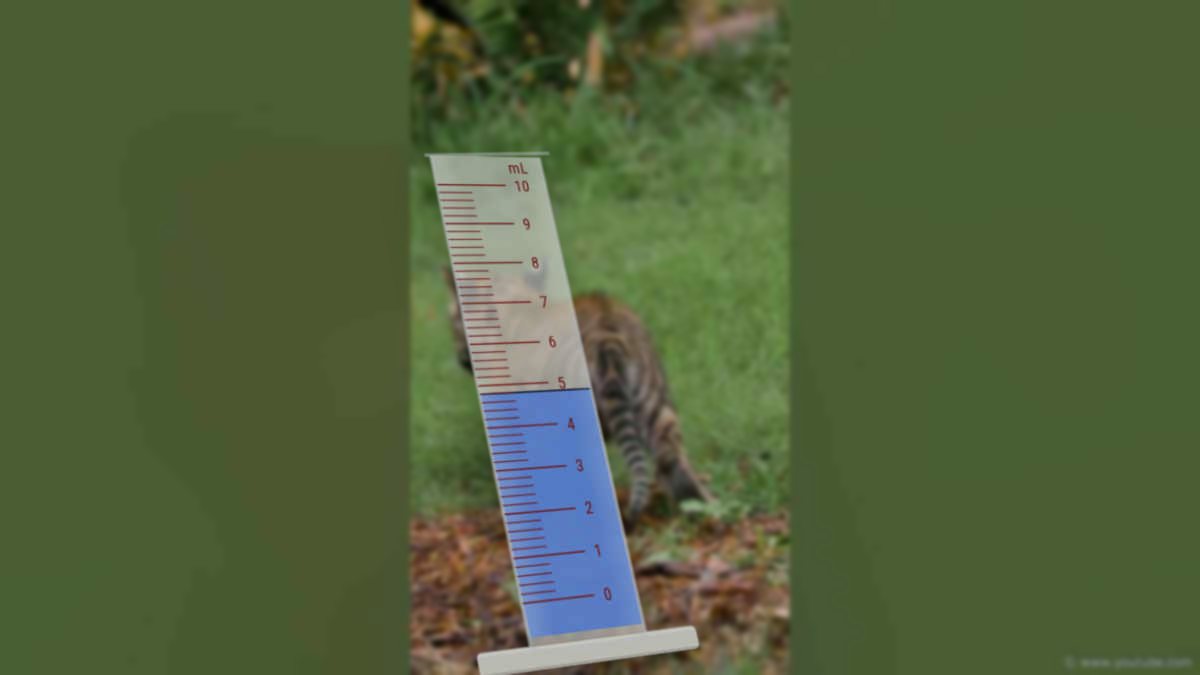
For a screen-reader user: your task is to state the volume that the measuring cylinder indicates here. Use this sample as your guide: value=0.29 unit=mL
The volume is value=4.8 unit=mL
